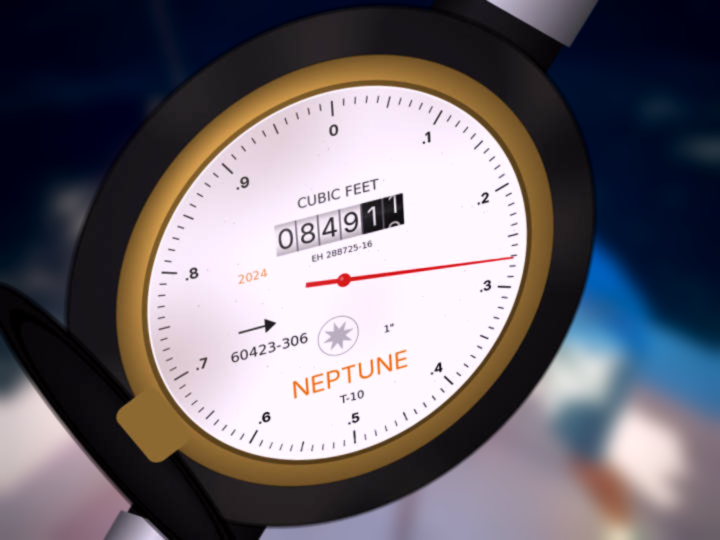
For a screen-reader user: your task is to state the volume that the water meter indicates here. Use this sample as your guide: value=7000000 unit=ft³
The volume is value=84911.27 unit=ft³
